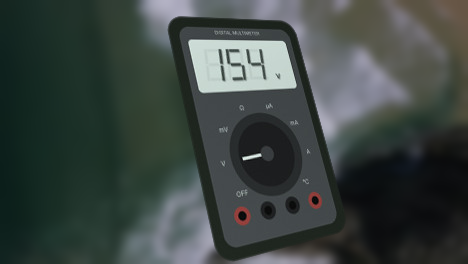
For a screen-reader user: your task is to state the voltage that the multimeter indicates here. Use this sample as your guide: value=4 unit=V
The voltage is value=154 unit=V
